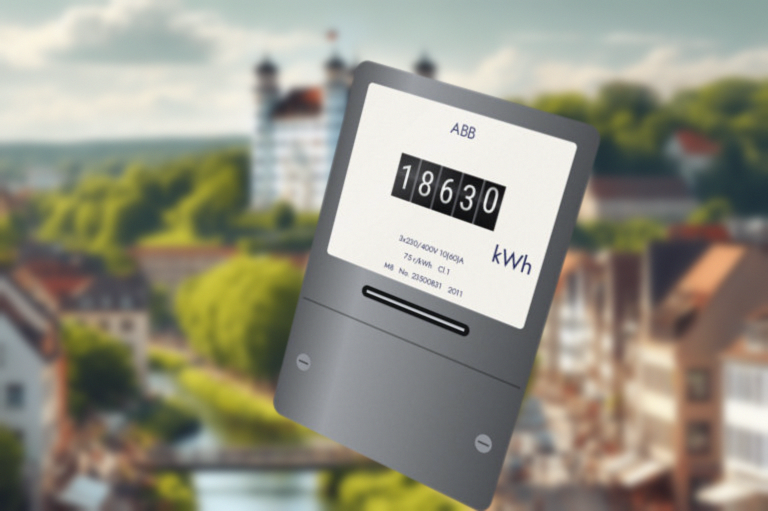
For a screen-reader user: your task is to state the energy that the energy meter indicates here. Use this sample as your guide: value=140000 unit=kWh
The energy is value=18630 unit=kWh
